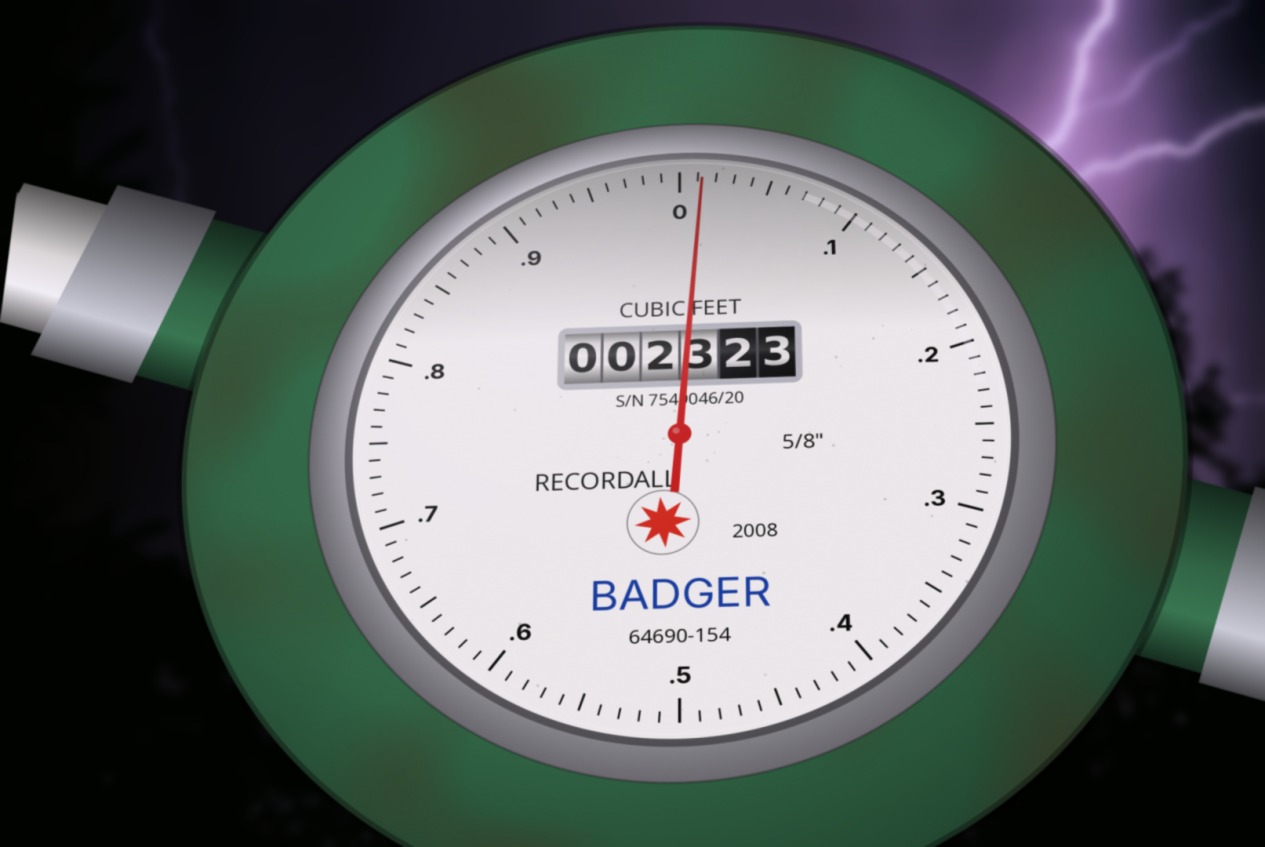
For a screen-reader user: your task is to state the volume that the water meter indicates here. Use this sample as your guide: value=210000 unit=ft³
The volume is value=2323.01 unit=ft³
